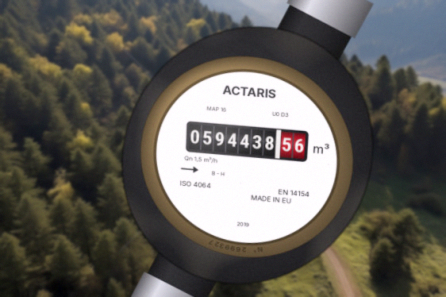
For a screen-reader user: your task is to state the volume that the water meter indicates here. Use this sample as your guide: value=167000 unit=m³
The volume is value=594438.56 unit=m³
